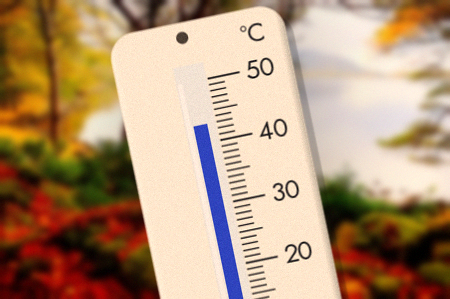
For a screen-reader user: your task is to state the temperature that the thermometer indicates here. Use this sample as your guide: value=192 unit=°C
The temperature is value=43 unit=°C
